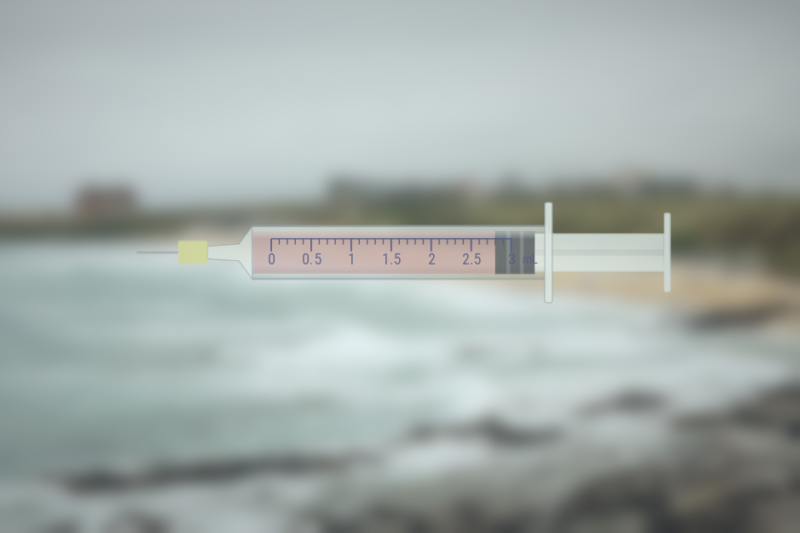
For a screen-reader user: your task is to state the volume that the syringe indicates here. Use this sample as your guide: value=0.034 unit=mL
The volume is value=2.8 unit=mL
